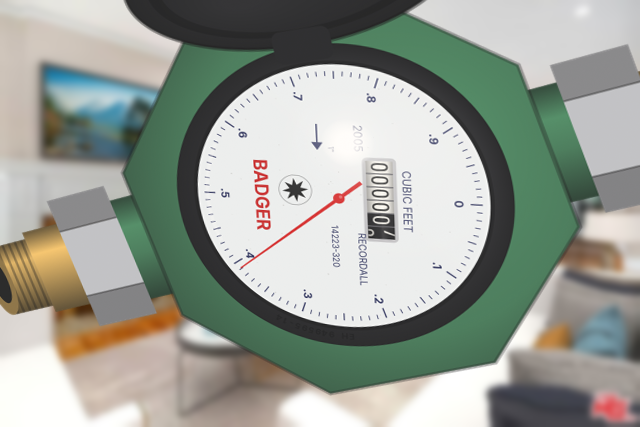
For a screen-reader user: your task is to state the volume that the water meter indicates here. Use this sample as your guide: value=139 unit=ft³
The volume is value=7.39 unit=ft³
